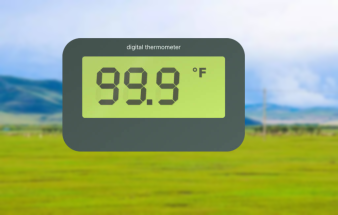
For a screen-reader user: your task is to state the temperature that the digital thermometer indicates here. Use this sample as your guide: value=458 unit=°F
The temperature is value=99.9 unit=°F
